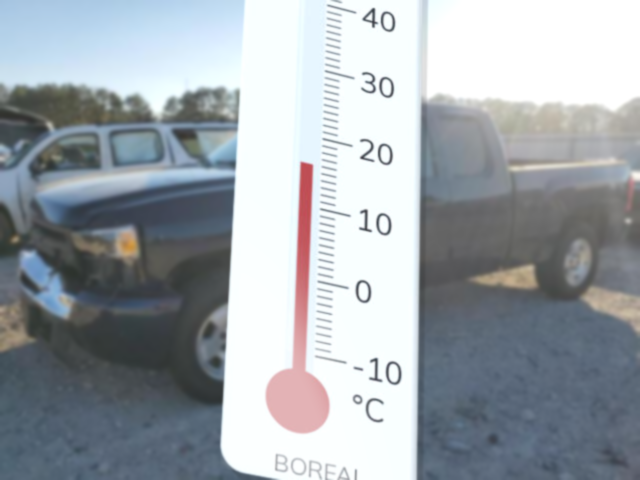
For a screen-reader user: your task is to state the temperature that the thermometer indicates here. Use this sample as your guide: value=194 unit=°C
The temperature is value=16 unit=°C
